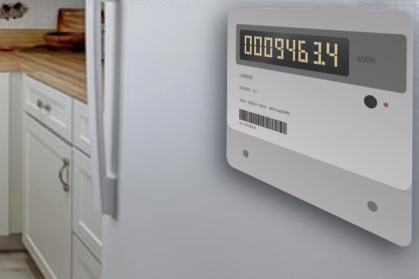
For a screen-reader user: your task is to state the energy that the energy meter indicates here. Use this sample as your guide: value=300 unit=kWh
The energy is value=9463.4 unit=kWh
